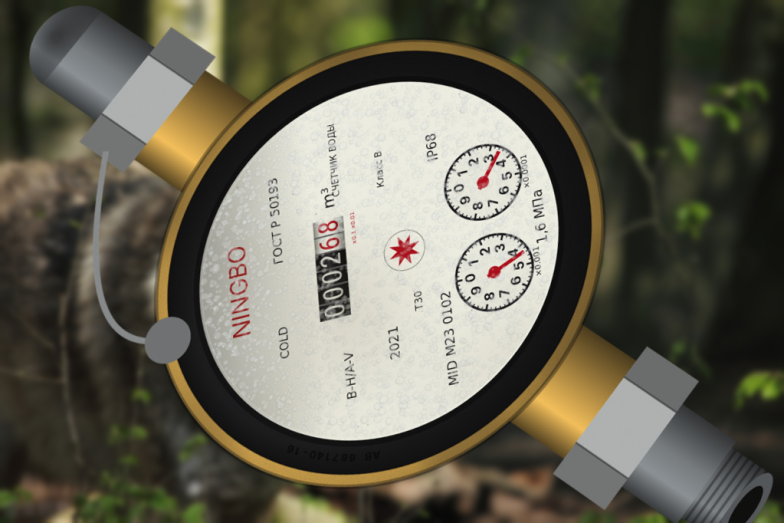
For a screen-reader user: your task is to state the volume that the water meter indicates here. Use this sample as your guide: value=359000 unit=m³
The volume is value=2.6843 unit=m³
